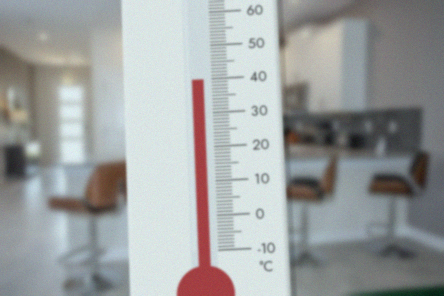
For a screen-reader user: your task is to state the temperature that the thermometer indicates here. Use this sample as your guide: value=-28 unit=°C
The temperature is value=40 unit=°C
